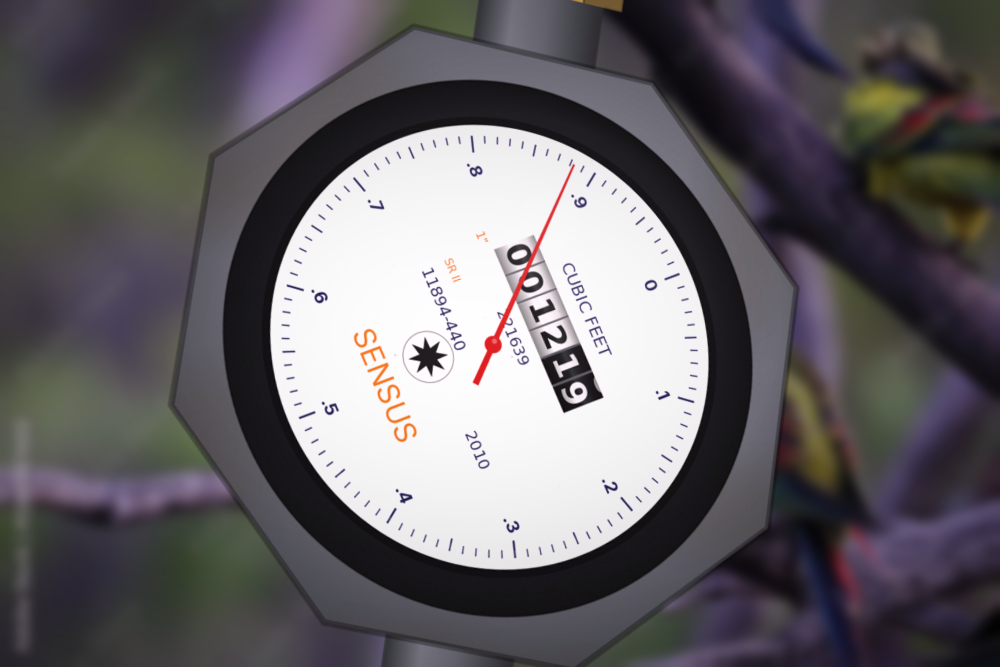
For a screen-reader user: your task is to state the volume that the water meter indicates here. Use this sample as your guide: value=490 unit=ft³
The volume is value=1218.88 unit=ft³
